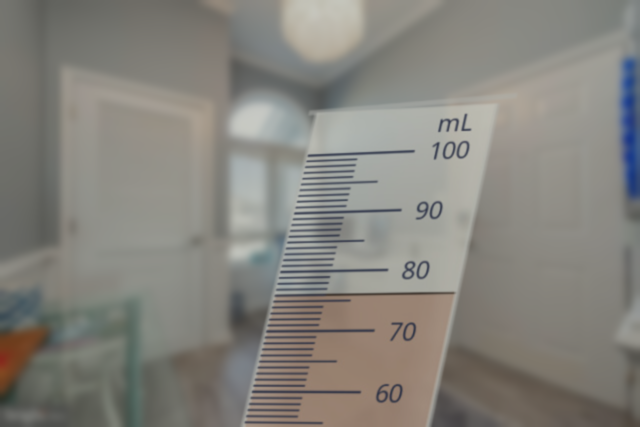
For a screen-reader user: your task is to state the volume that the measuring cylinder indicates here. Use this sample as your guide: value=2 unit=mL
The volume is value=76 unit=mL
